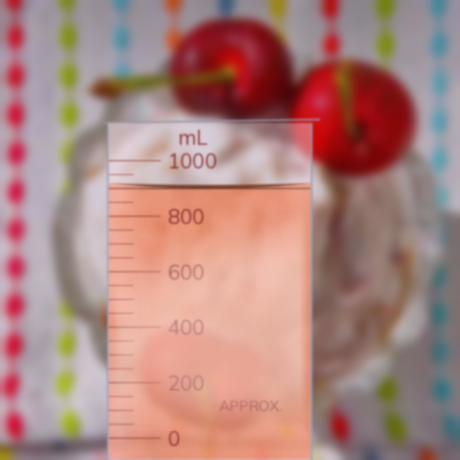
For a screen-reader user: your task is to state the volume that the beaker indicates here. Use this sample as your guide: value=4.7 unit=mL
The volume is value=900 unit=mL
